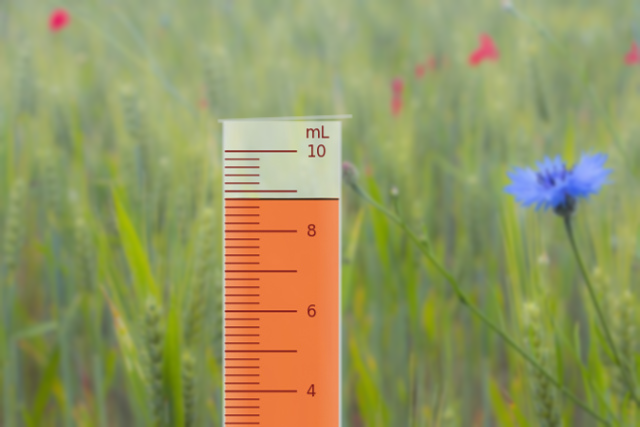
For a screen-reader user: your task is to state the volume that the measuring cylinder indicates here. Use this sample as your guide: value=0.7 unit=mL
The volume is value=8.8 unit=mL
